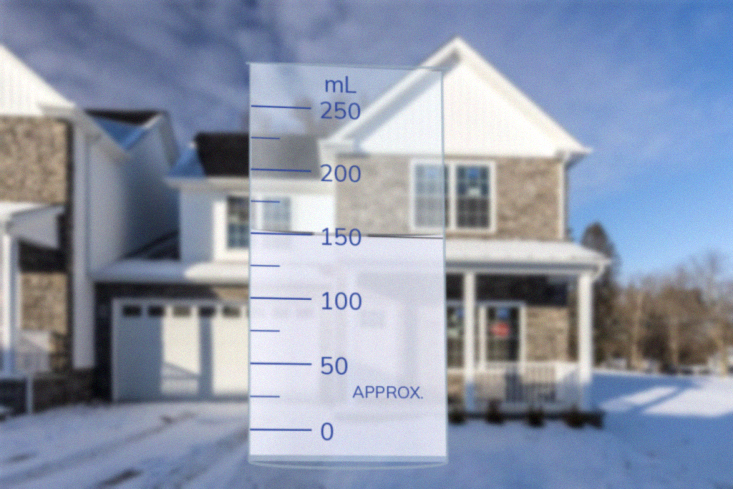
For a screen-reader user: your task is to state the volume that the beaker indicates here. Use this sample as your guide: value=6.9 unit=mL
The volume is value=150 unit=mL
